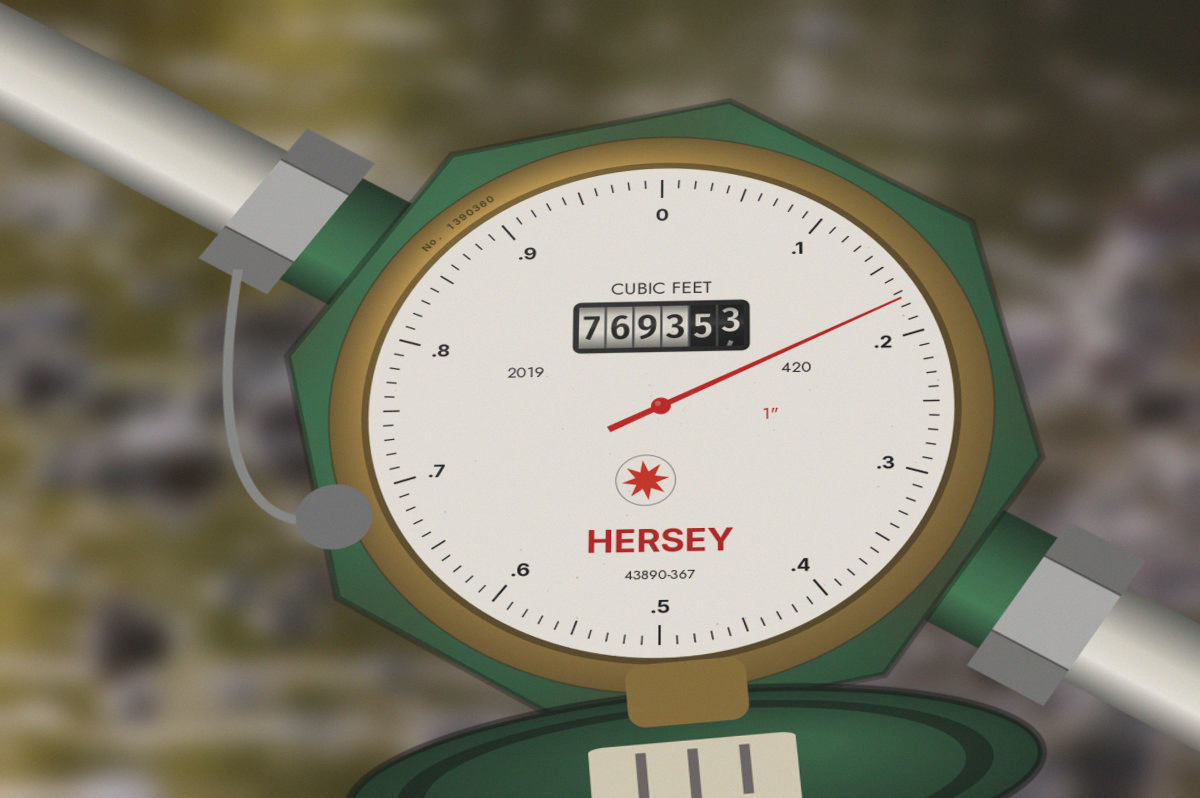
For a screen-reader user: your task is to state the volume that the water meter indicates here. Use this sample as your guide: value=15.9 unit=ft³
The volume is value=769353.17 unit=ft³
